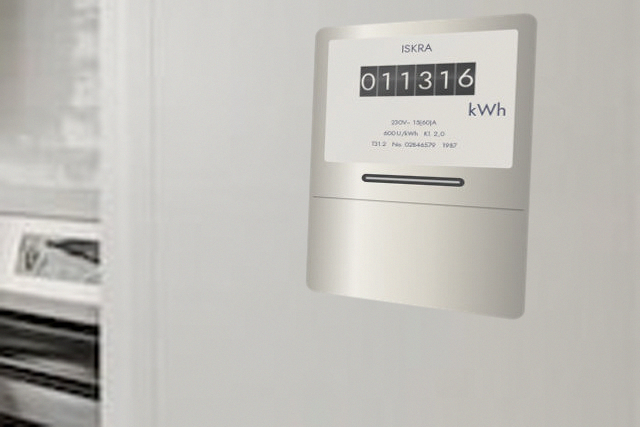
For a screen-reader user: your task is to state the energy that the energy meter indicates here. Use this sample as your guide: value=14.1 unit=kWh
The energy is value=11316 unit=kWh
